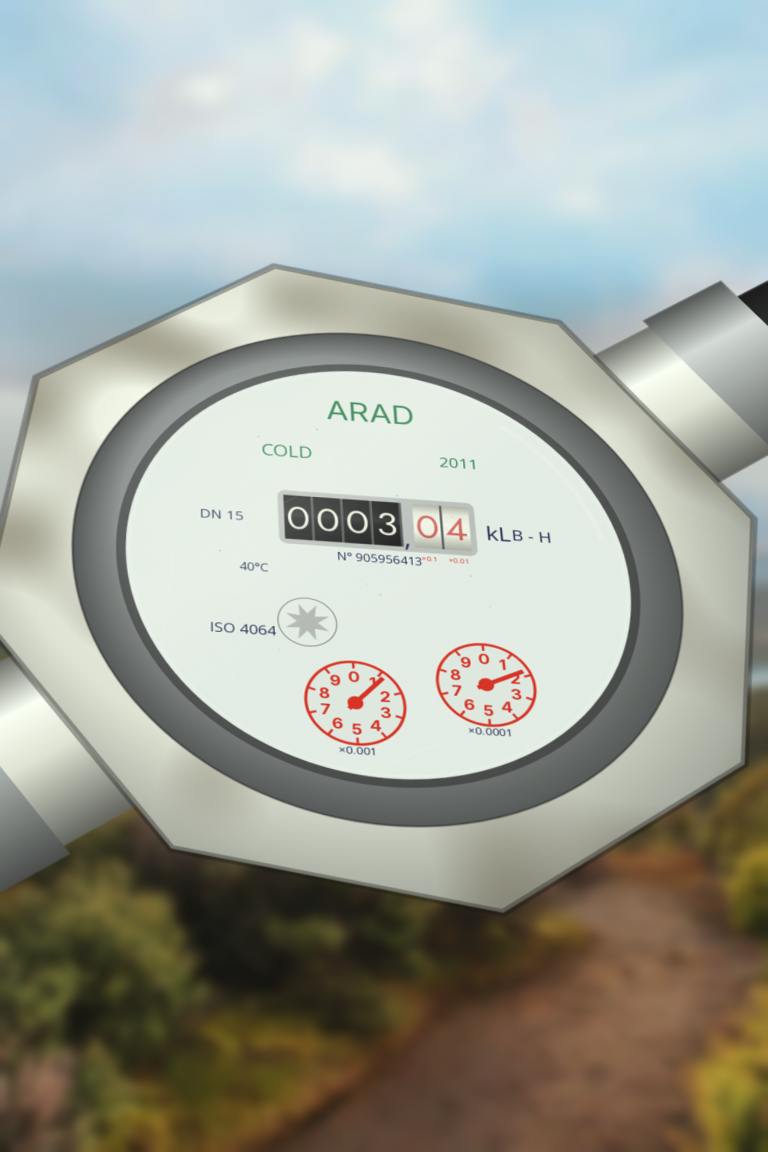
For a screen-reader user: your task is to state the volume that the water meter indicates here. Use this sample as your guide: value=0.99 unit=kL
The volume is value=3.0411 unit=kL
